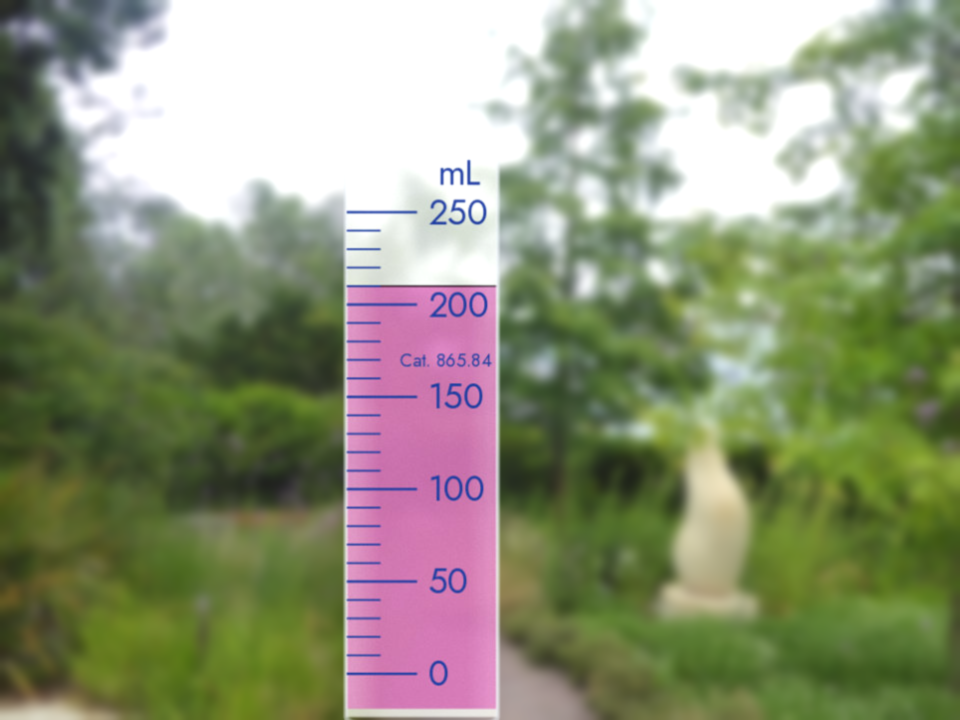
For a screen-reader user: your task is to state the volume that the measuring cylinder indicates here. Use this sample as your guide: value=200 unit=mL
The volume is value=210 unit=mL
